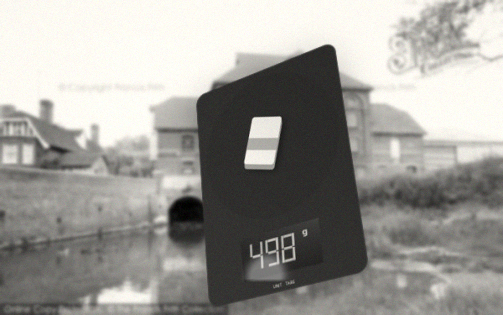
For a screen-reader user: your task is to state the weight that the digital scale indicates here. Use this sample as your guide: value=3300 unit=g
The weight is value=498 unit=g
